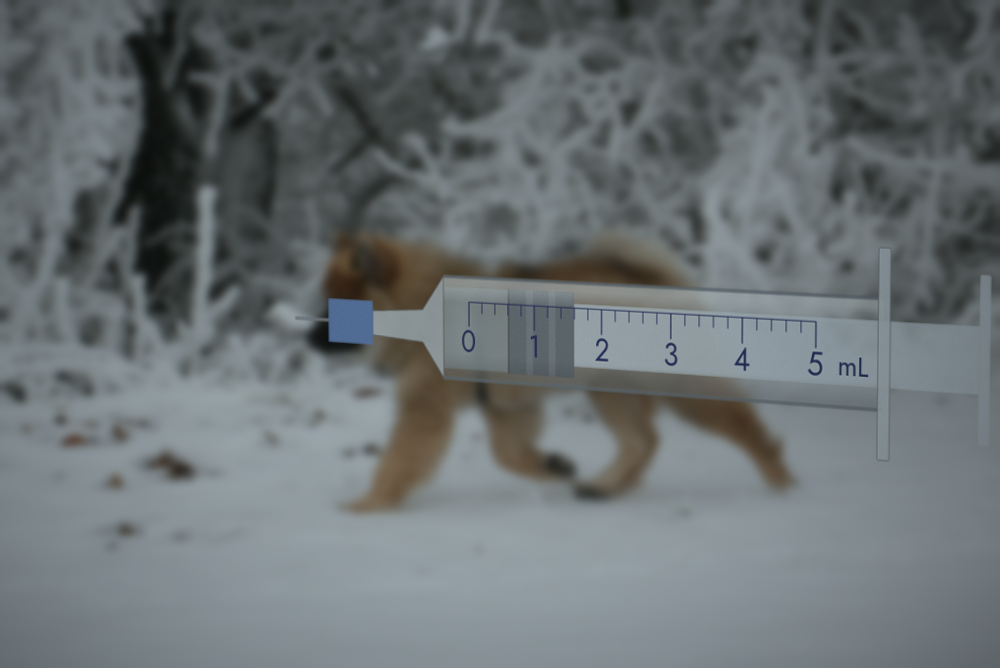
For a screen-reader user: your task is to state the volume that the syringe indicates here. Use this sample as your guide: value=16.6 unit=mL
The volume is value=0.6 unit=mL
